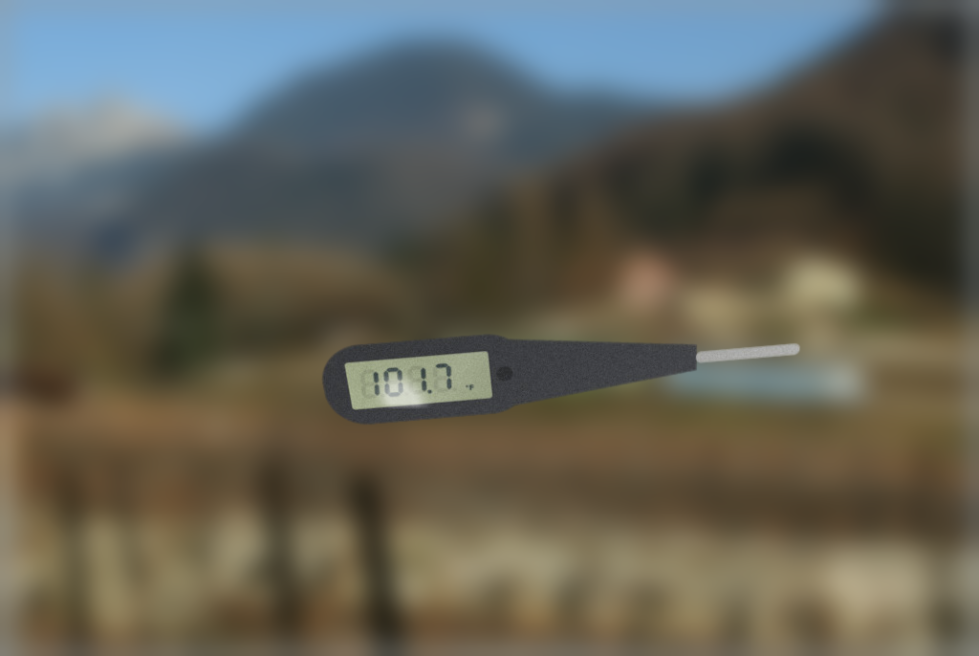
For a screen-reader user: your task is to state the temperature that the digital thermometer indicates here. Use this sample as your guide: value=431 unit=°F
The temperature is value=101.7 unit=°F
